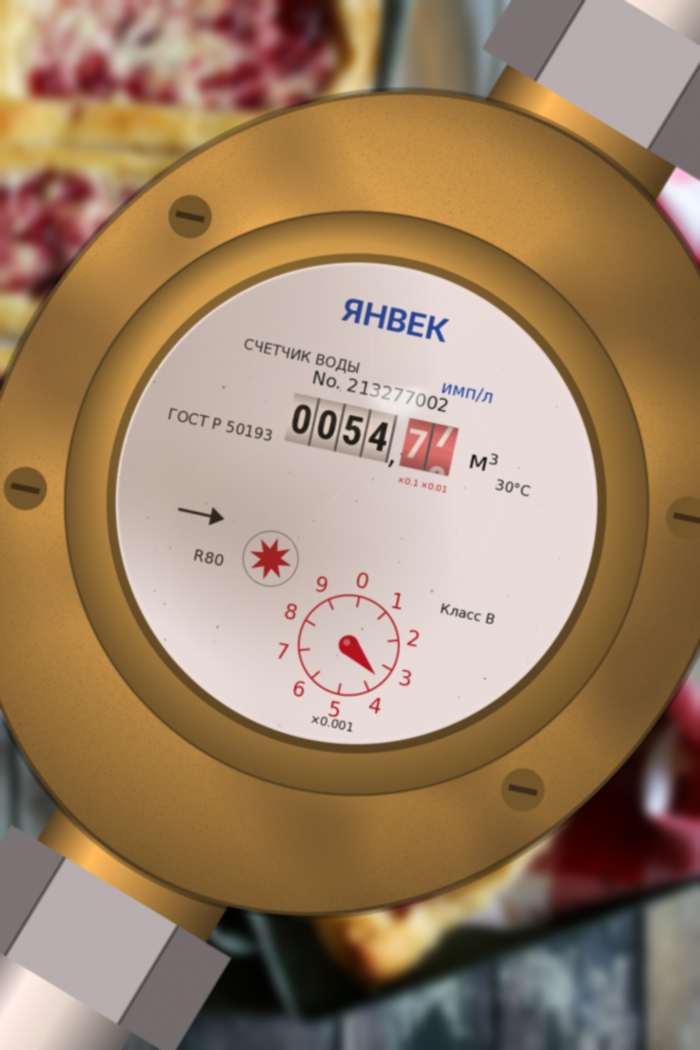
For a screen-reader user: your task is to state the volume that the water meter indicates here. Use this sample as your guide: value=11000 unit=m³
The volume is value=54.773 unit=m³
